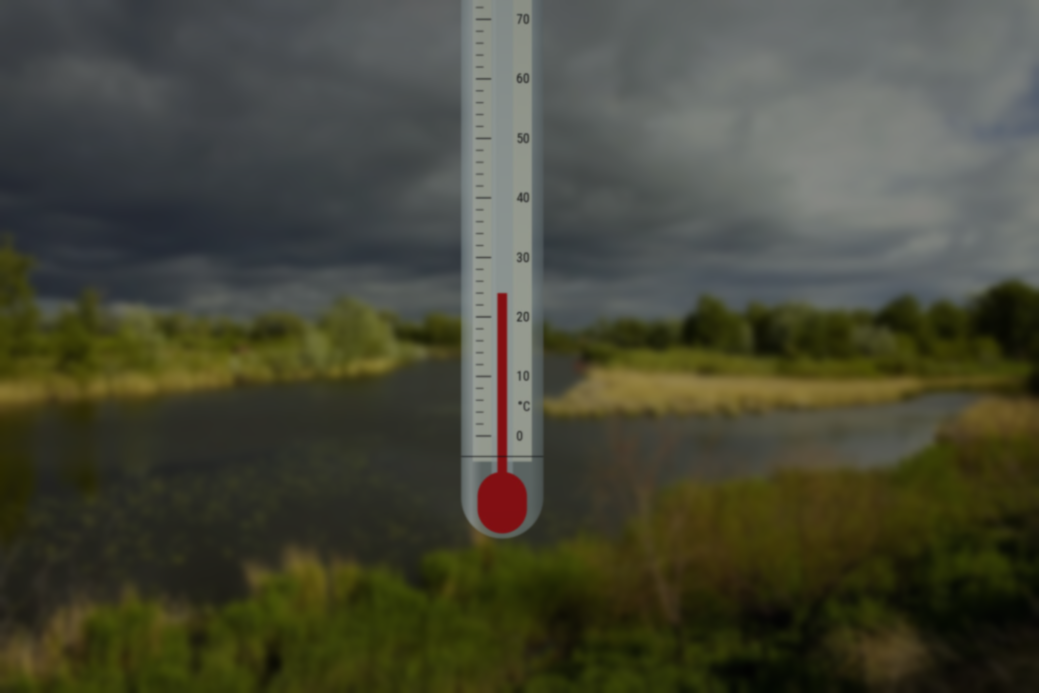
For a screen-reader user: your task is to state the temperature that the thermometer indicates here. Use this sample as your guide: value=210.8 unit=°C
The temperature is value=24 unit=°C
